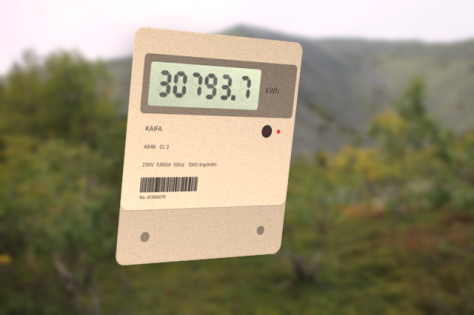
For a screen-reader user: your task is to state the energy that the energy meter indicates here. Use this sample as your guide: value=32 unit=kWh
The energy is value=30793.7 unit=kWh
